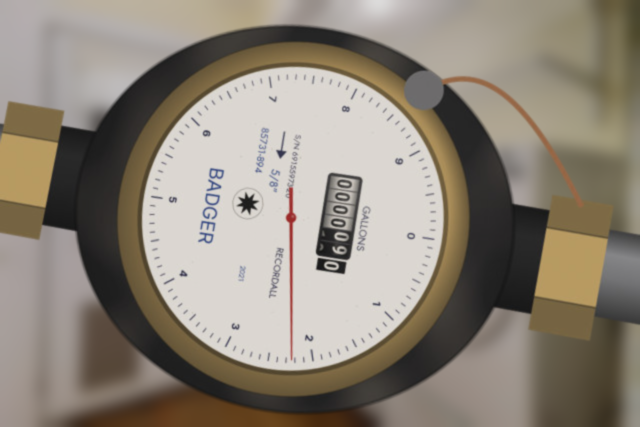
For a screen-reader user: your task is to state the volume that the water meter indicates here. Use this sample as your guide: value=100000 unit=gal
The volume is value=92.2 unit=gal
